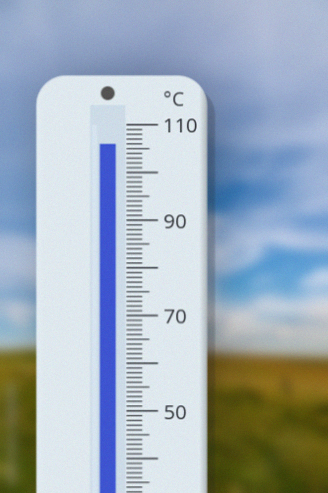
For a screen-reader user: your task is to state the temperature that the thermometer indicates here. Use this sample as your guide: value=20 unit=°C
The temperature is value=106 unit=°C
